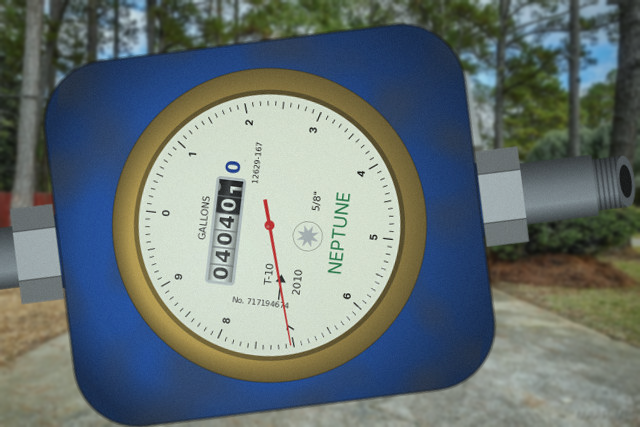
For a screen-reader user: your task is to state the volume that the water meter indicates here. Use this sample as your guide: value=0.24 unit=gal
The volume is value=404007.0 unit=gal
